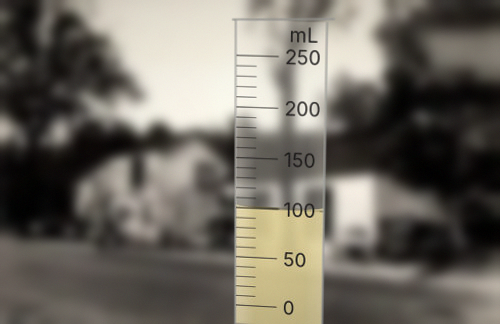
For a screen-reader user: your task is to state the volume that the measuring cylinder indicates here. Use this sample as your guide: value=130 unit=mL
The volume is value=100 unit=mL
